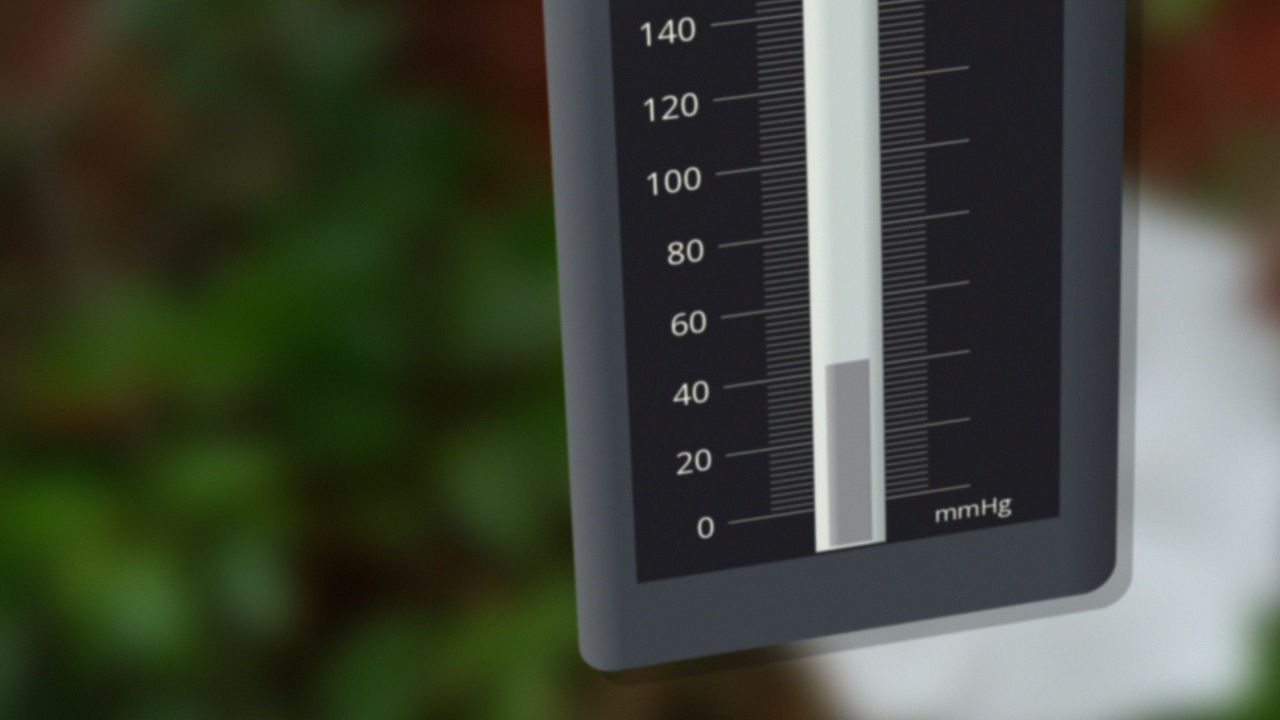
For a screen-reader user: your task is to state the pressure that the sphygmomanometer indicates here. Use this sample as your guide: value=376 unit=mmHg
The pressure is value=42 unit=mmHg
